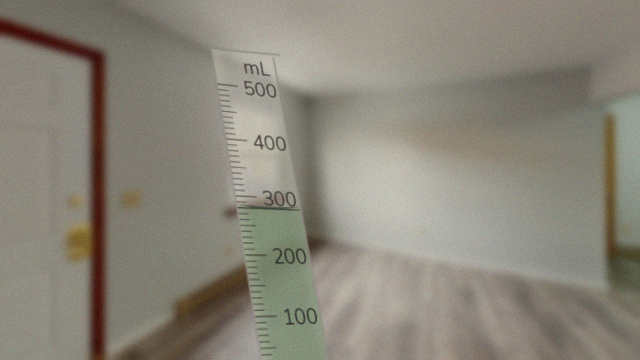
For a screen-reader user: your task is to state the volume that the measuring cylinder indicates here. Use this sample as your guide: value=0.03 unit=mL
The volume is value=280 unit=mL
